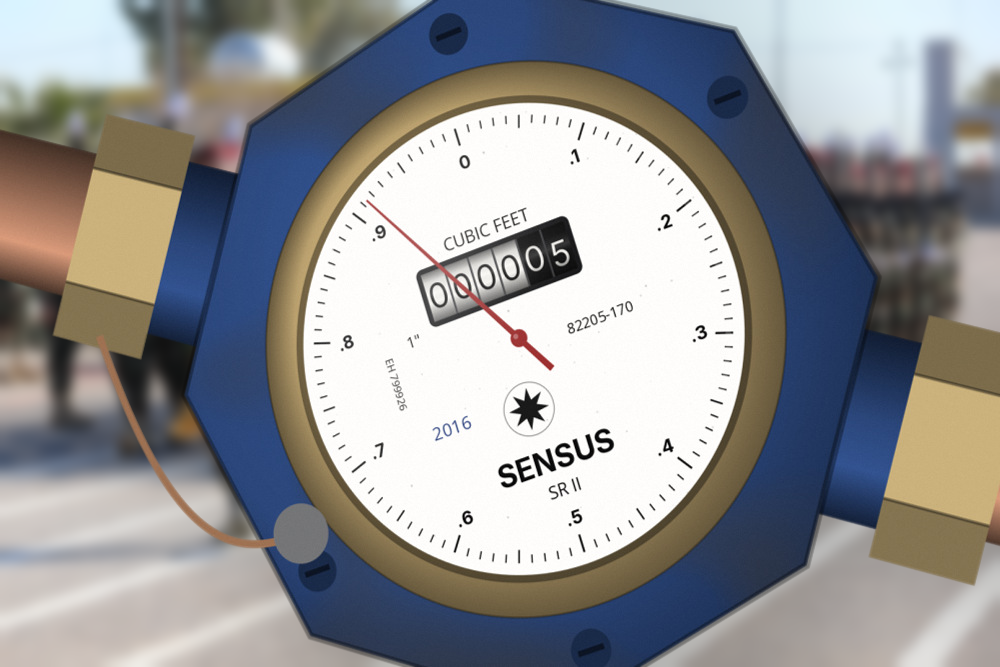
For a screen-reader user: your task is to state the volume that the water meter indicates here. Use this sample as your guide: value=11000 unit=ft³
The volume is value=4.91 unit=ft³
